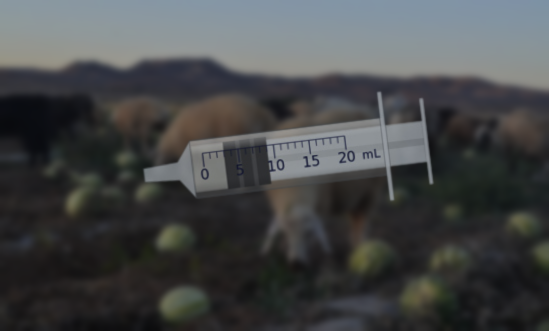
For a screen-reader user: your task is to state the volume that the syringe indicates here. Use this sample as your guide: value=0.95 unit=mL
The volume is value=3 unit=mL
